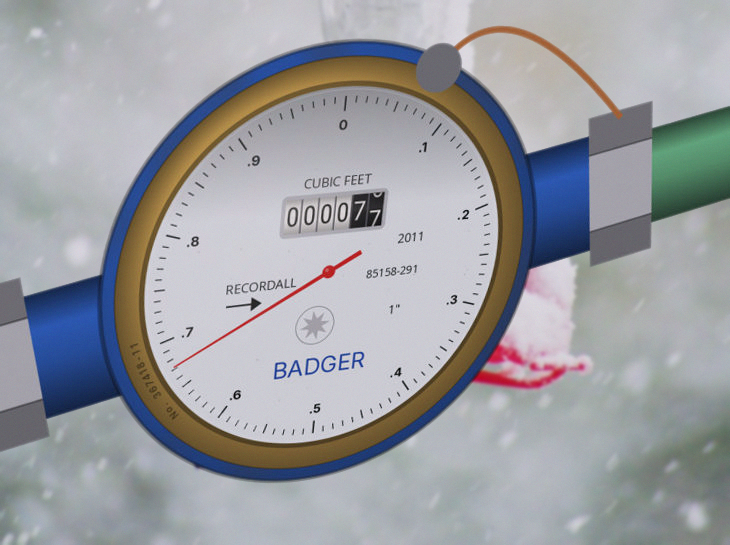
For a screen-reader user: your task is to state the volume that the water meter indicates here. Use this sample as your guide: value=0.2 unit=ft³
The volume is value=76.67 unit=ft³
